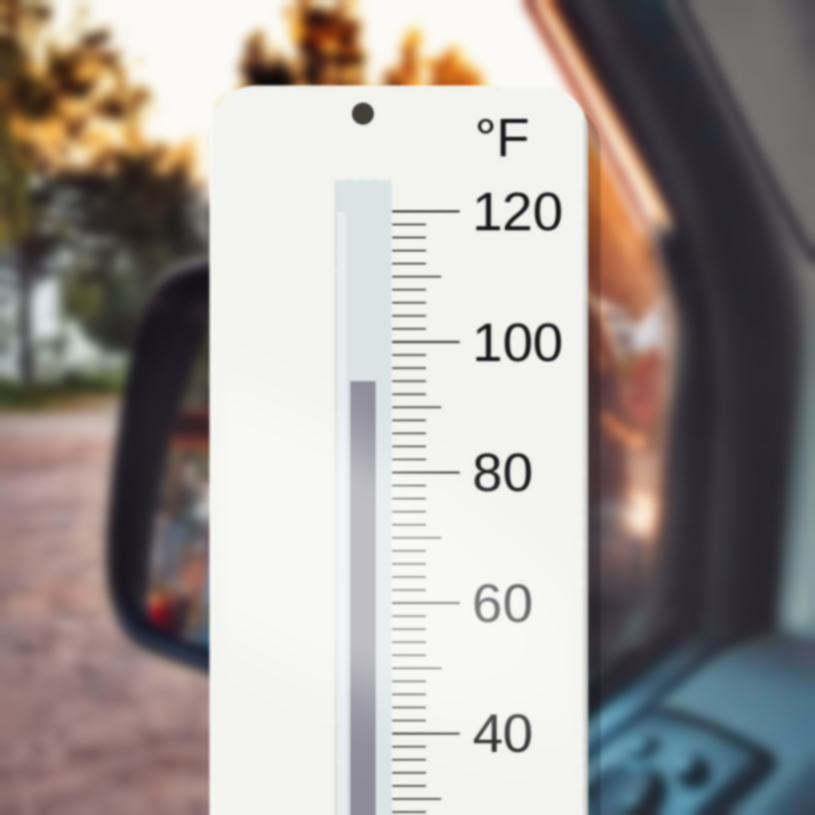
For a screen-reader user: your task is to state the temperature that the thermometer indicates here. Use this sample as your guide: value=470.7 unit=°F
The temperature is value=94 unit=°F
